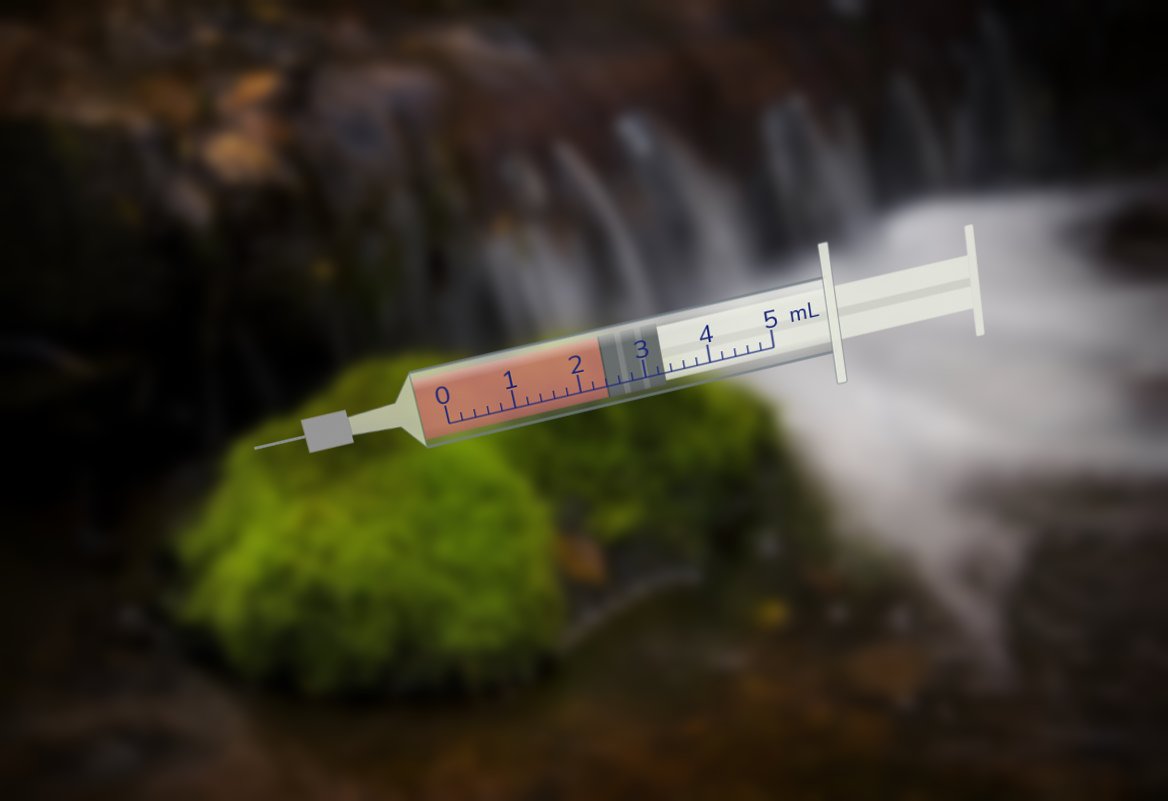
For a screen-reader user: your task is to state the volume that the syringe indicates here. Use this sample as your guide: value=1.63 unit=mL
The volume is value=2.4 unit=mL
